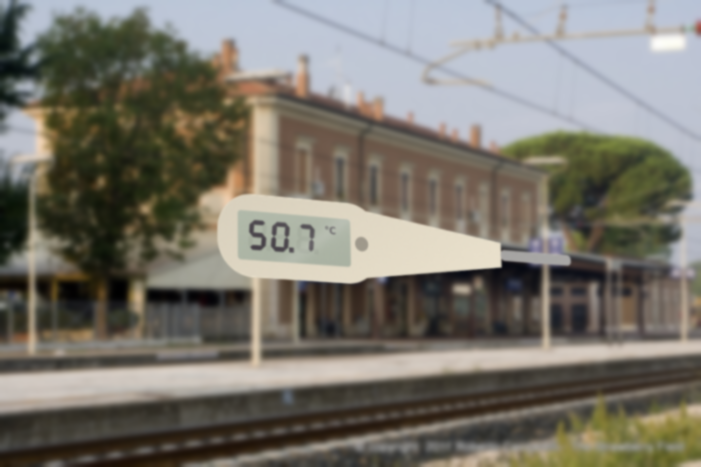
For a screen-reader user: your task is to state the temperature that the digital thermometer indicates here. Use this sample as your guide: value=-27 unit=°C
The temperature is value=50.7 unit=°C
